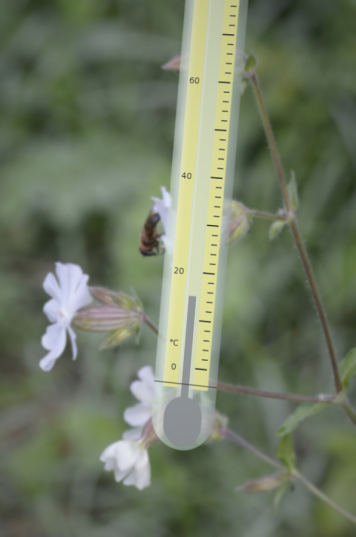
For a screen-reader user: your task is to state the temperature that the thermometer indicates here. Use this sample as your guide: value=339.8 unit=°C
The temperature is value=15 unit=°C
